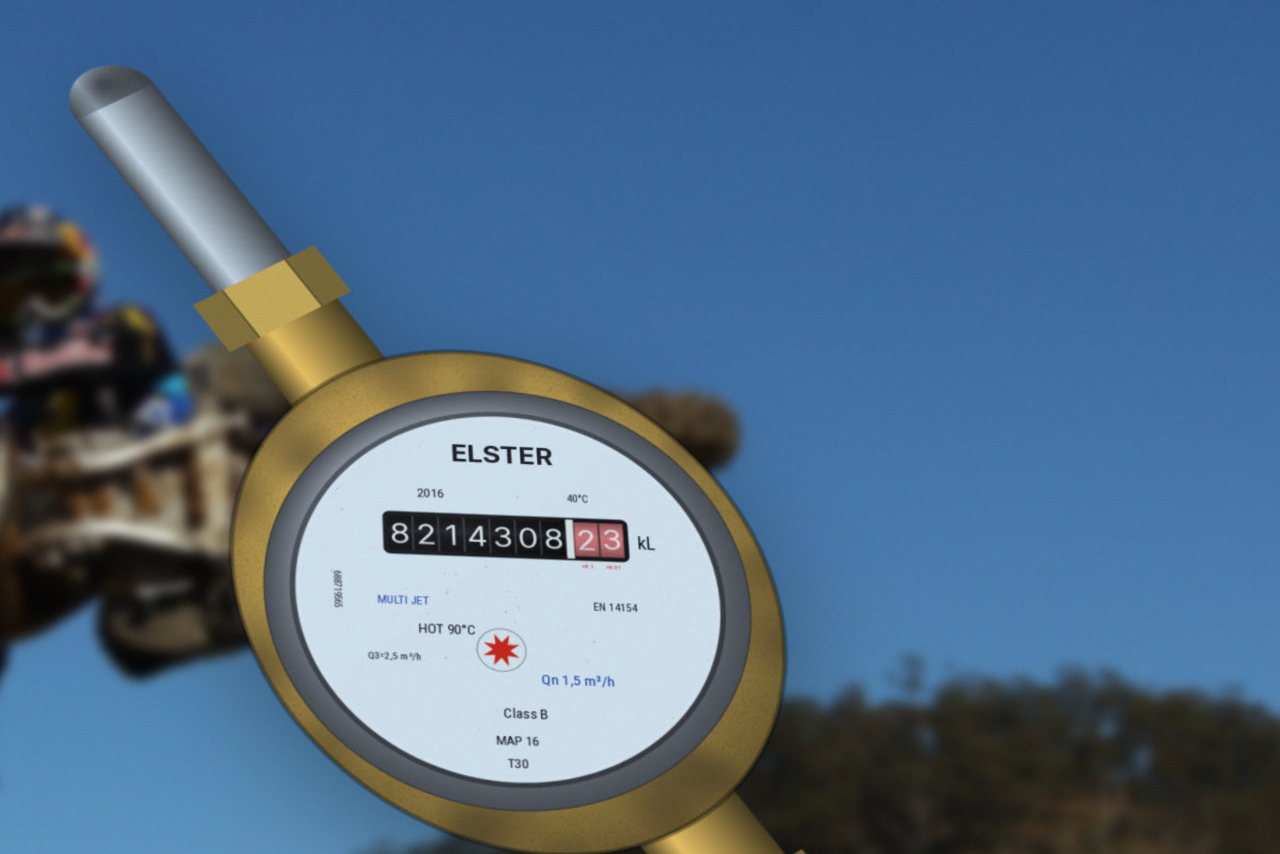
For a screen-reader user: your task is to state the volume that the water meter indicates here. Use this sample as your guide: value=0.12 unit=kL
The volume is value=8214308.23 unit=kL
